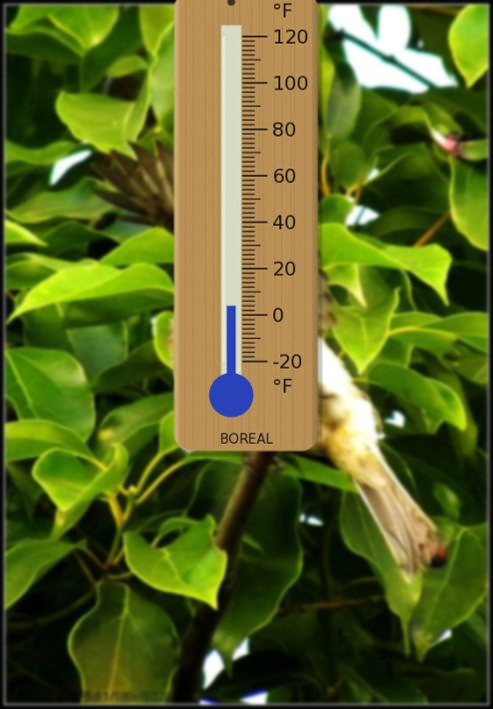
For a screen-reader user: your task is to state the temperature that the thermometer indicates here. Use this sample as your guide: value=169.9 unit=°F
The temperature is value=4 unit=°F
